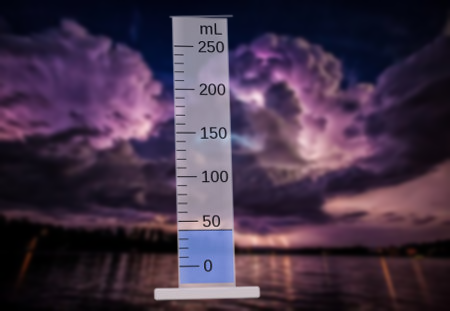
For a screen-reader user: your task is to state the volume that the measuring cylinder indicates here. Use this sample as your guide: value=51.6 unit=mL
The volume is value=40 unit=mL
